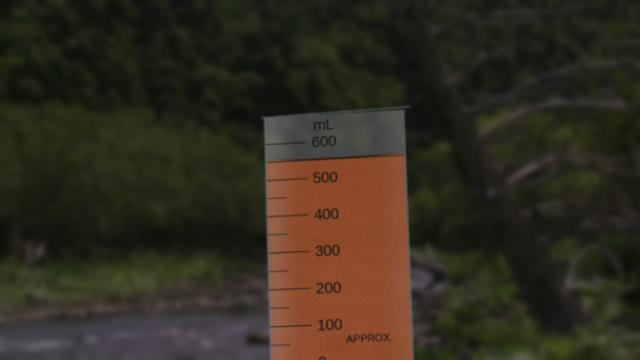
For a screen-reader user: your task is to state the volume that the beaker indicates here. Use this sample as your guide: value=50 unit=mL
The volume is value=550 unit=mL
